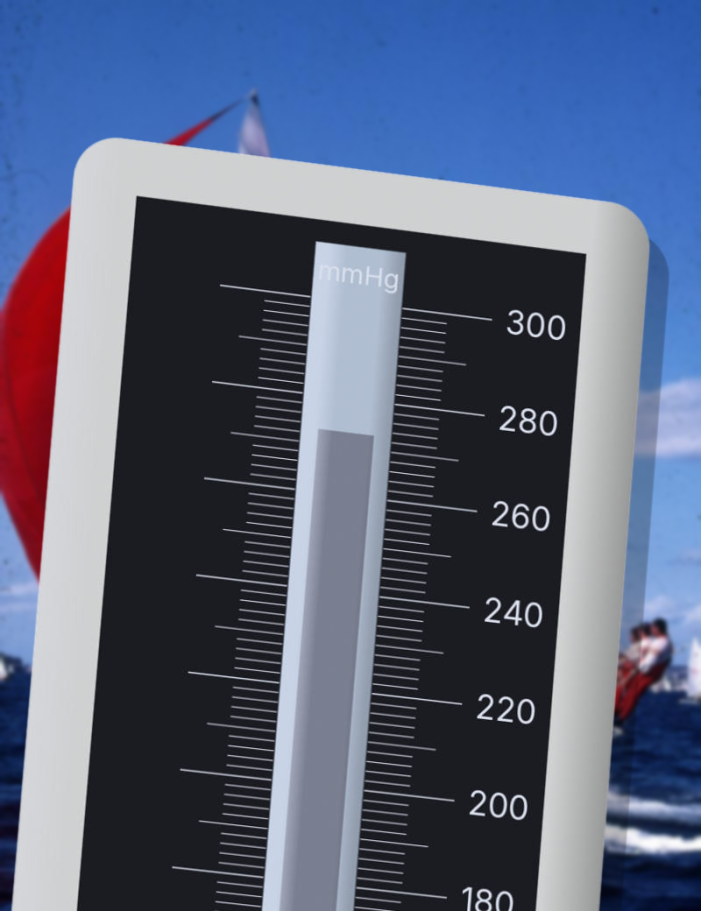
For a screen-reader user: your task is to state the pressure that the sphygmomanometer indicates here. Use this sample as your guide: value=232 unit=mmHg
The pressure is value=273 unit=mmHg
